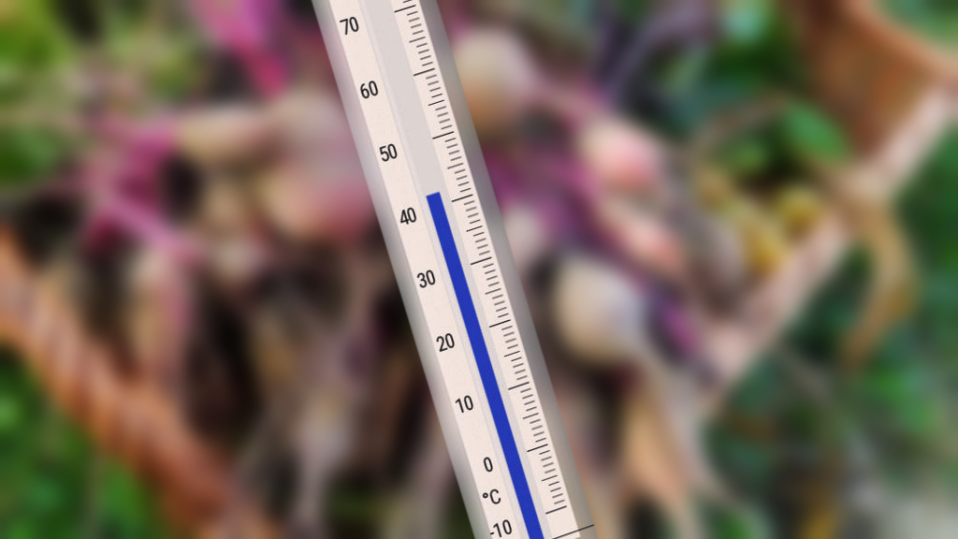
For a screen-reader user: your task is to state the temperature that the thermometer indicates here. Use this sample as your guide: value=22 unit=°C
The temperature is value=42 unit=°C
